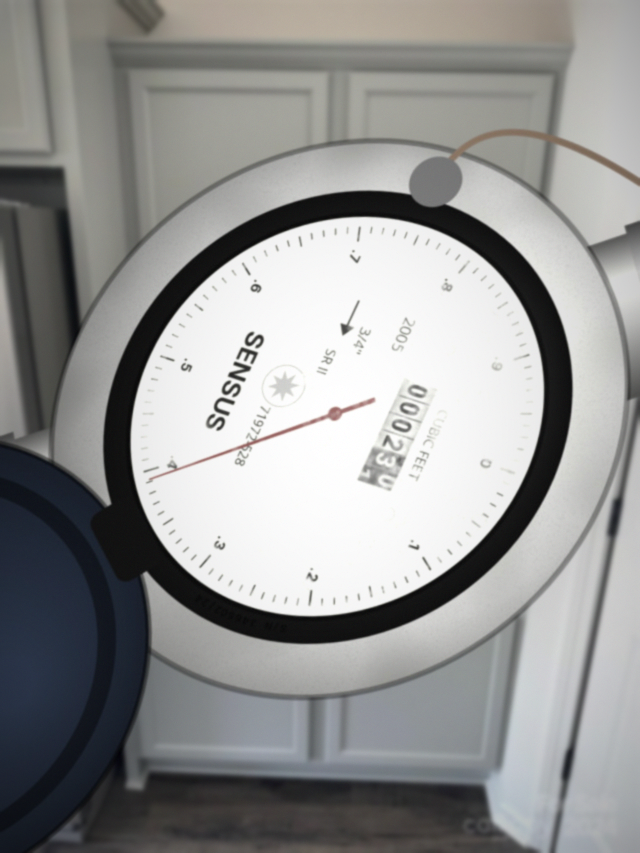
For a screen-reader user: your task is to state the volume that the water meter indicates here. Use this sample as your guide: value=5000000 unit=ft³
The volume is value=230.39 unit=ft³
